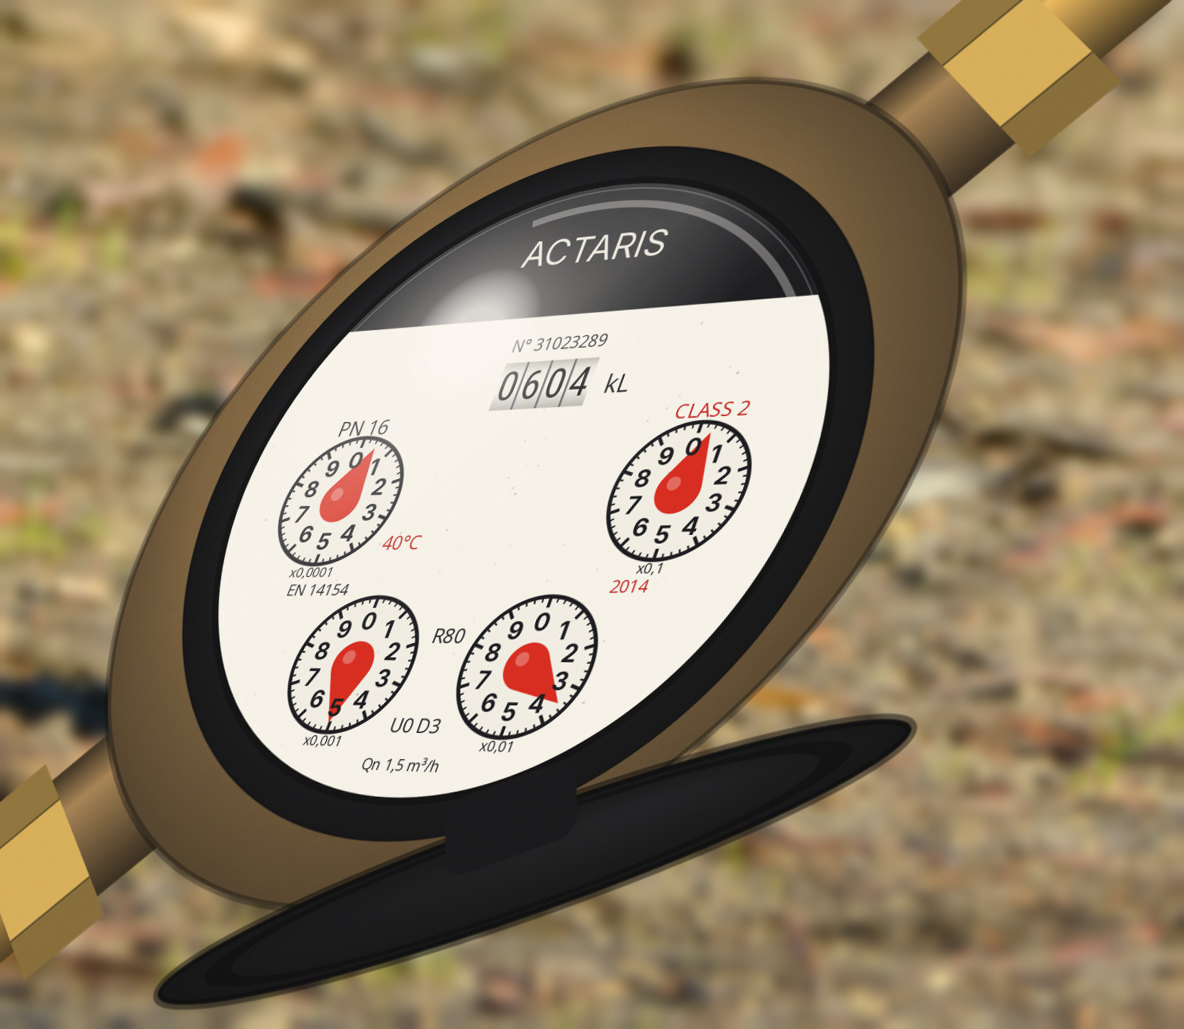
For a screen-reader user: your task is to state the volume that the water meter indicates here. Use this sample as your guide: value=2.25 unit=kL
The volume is value=604.0350 unit=kL
